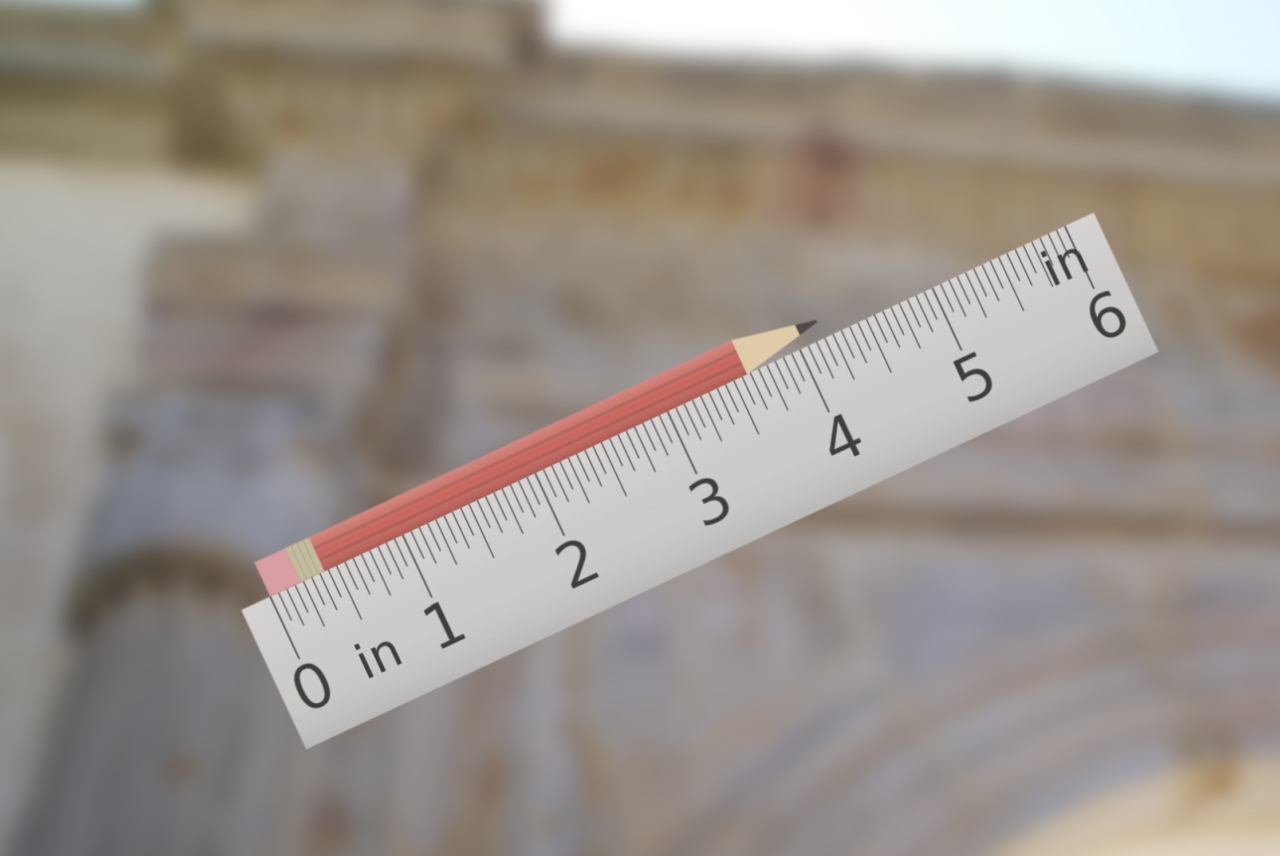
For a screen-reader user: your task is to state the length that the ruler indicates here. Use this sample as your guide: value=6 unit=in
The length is value=4.1875 unit=in
